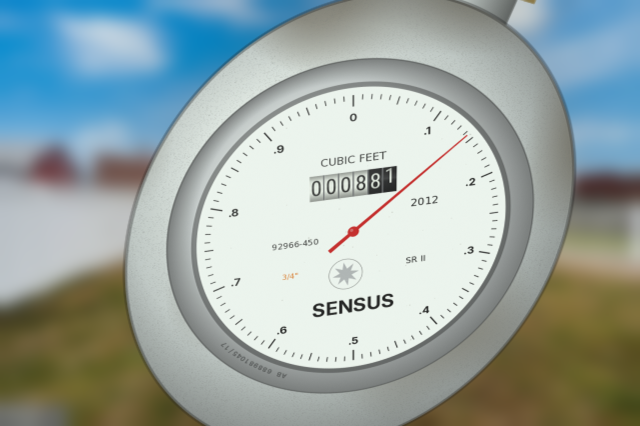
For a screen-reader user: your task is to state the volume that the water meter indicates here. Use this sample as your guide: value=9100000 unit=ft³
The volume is value=881.14 unit=ft³
